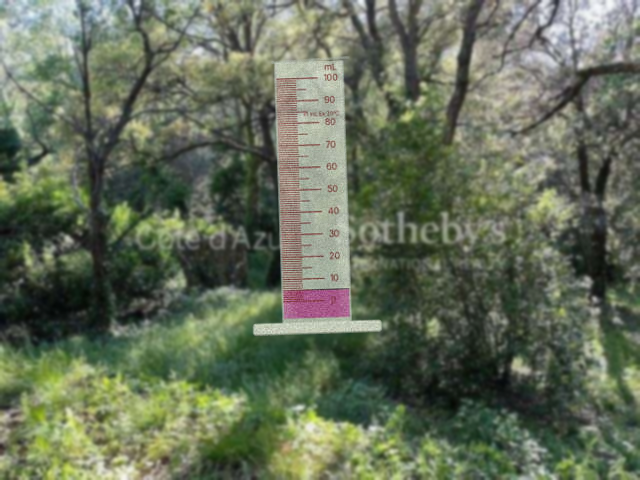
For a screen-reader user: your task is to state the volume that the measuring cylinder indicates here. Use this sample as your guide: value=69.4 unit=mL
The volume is value=5 unit=mL
